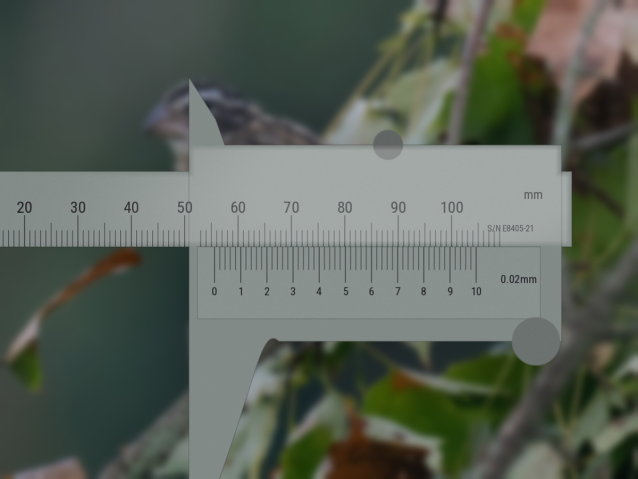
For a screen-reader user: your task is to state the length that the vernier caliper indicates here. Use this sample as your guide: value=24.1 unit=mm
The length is value=55.6 unit=mm
